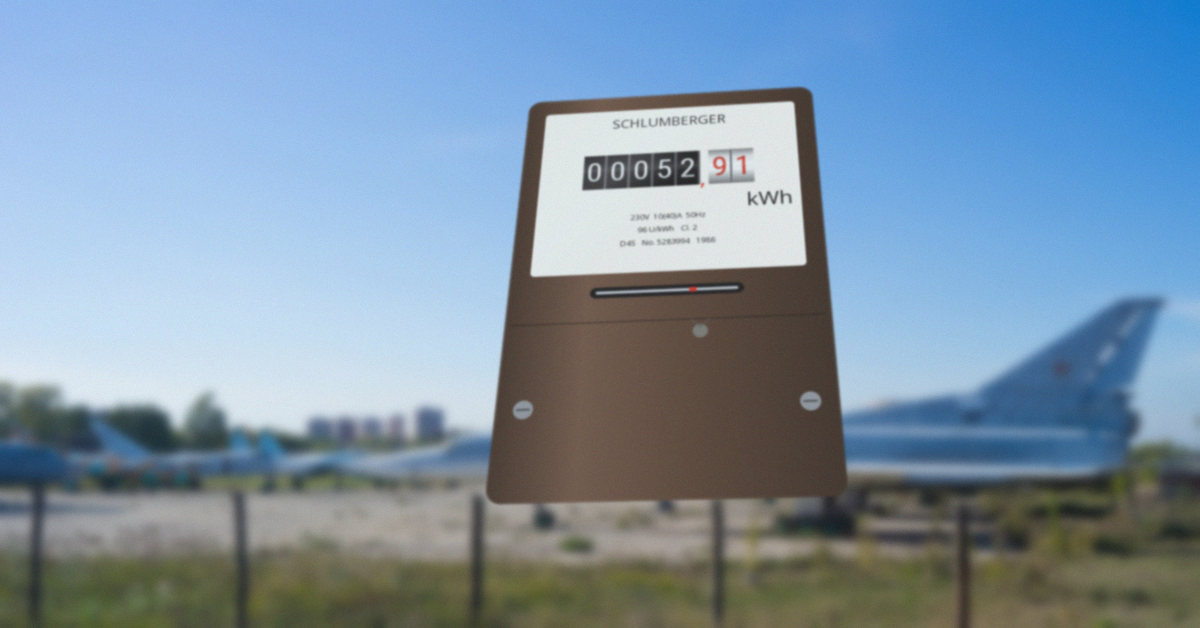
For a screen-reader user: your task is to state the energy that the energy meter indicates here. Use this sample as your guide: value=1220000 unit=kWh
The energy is value=52.91 unit=kWh
